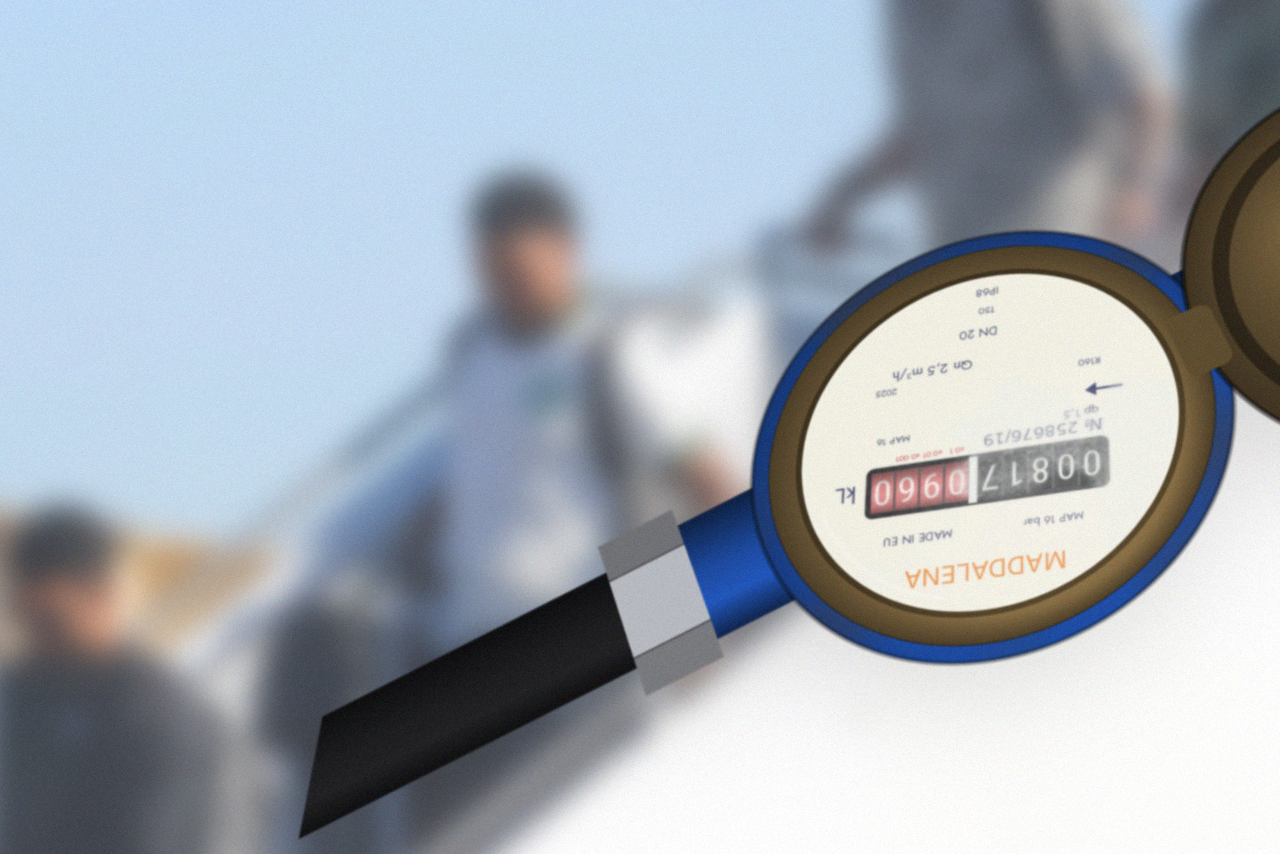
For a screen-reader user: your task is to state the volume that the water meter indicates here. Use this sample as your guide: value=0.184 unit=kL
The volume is value=817.0960 unit=kL
